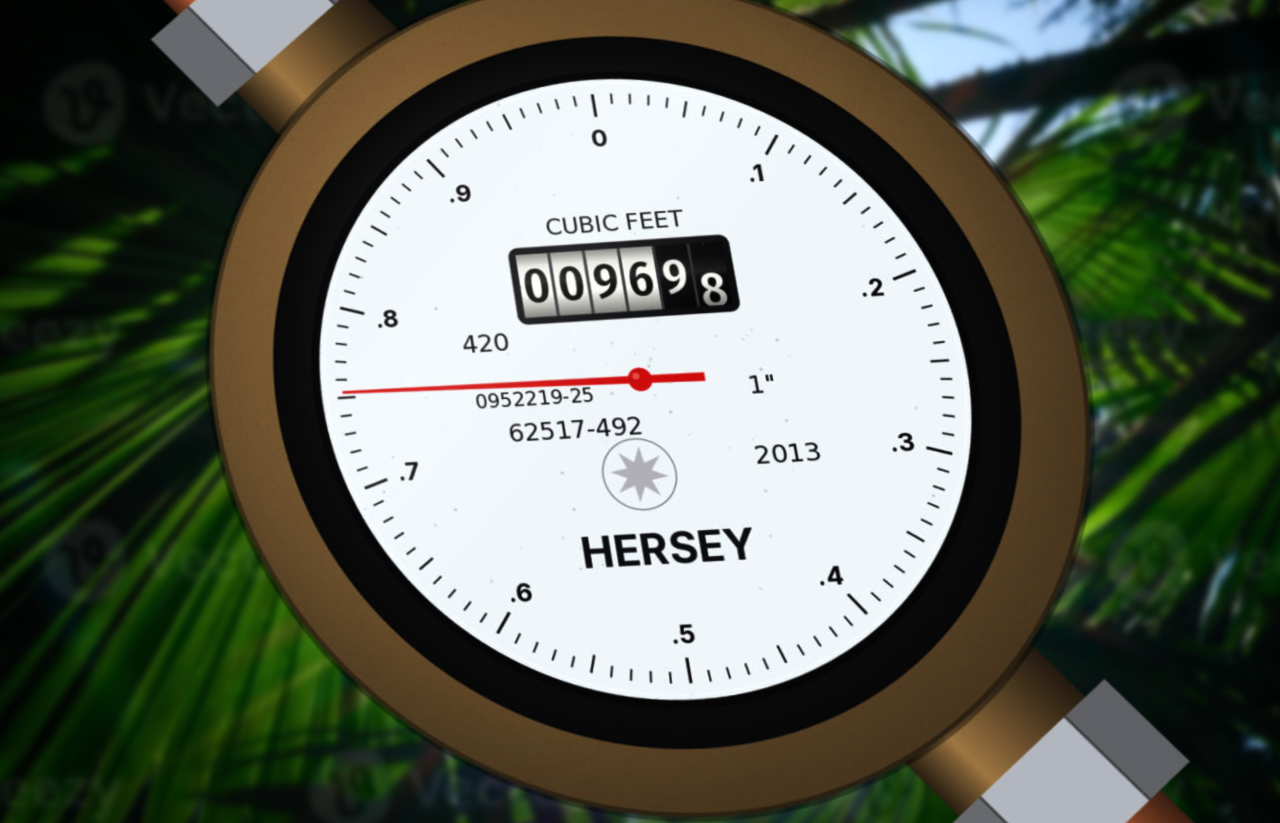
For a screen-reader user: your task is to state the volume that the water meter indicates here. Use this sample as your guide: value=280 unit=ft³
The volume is value=9697.75 unit=ft³
